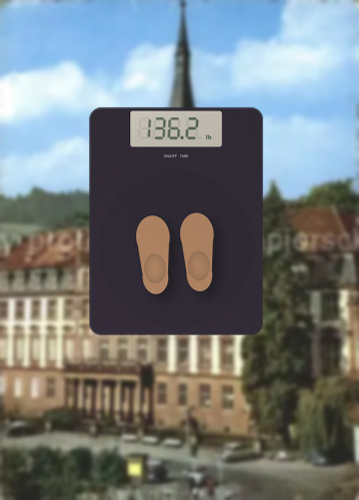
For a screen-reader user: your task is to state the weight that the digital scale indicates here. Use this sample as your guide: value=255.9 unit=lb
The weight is value=136.2 unit=lb
